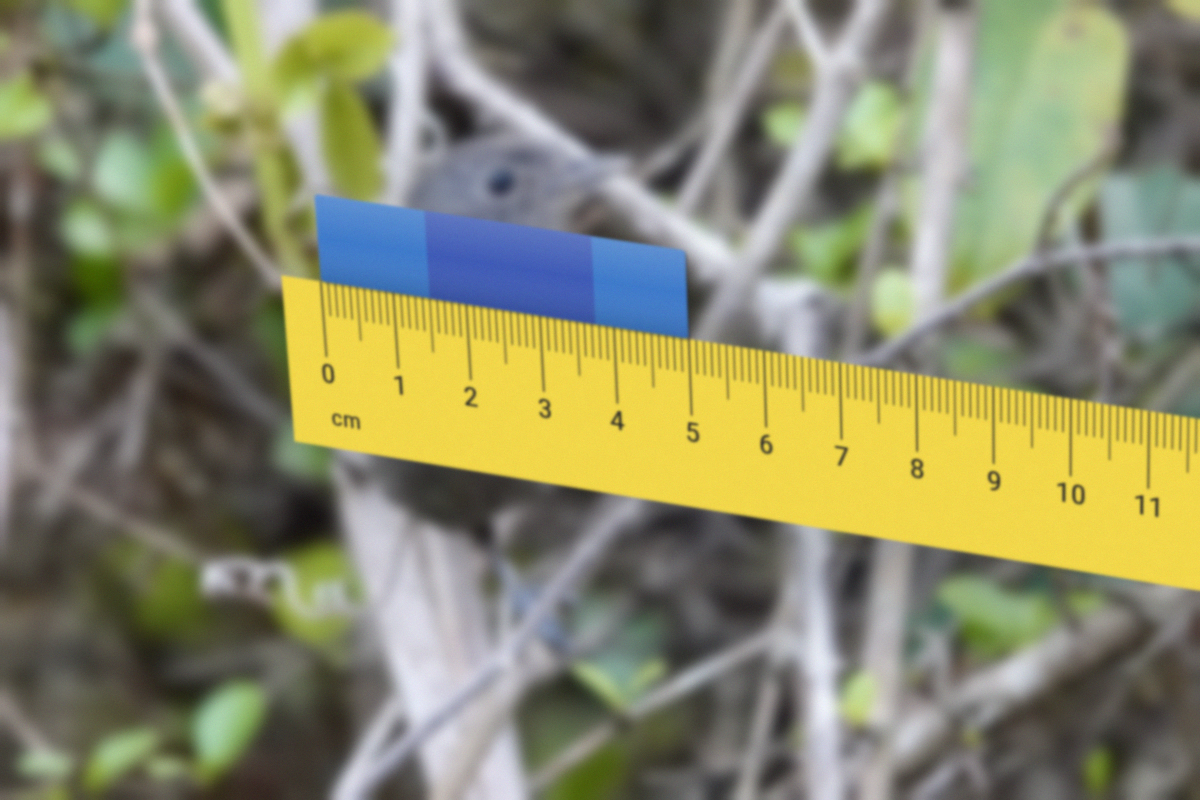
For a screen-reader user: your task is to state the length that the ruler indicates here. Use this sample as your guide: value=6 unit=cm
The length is value=5 unit=cm
